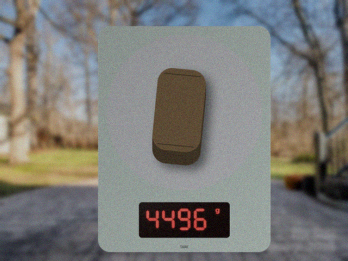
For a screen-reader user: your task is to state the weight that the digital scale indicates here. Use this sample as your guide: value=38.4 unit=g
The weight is value=4496 unit=g
